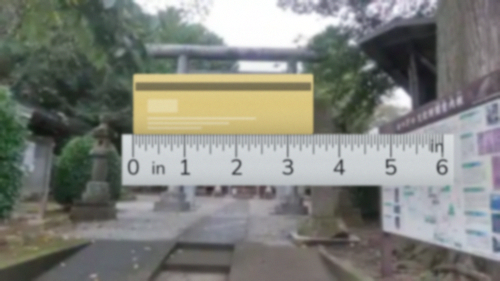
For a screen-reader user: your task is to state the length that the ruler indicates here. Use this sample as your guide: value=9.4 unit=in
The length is value=3.5 unit=in
